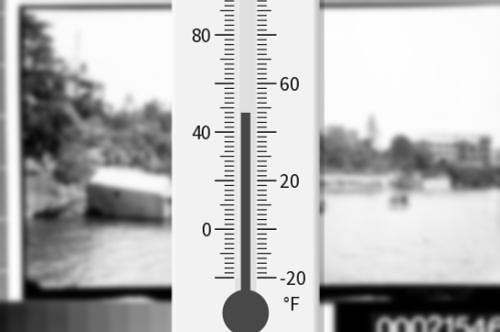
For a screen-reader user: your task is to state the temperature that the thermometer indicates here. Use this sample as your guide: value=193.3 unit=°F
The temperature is value=48 unit=°F
